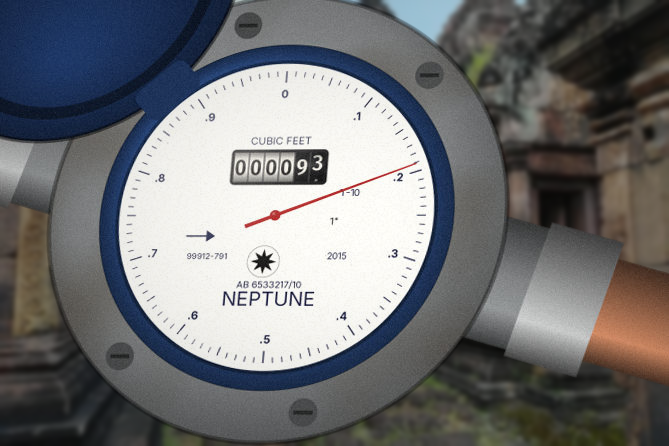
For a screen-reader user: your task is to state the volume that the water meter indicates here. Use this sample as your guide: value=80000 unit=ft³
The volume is value=93.19 unit=ft³
